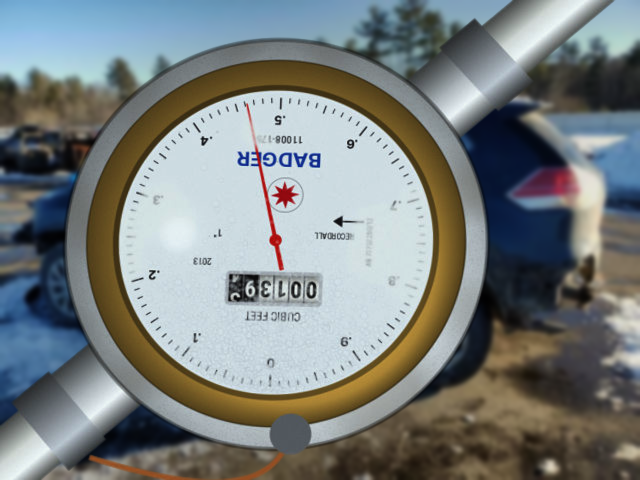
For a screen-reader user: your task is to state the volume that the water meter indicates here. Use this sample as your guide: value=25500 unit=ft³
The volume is value=1393.46 unit=ft³
